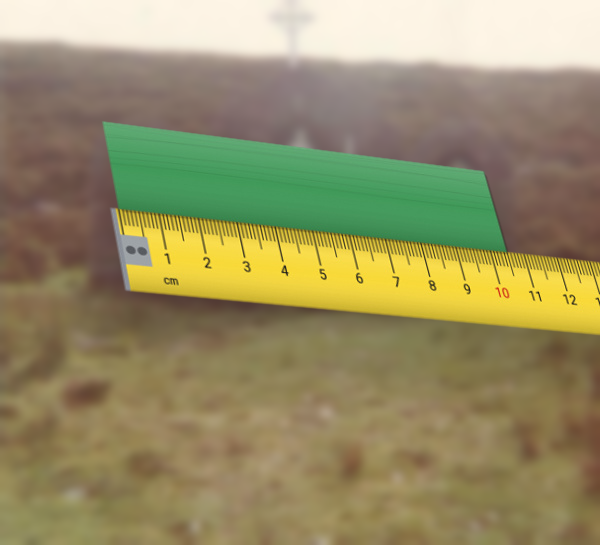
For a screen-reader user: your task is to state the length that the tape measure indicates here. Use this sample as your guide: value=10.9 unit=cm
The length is value=10.5 unit=cm
